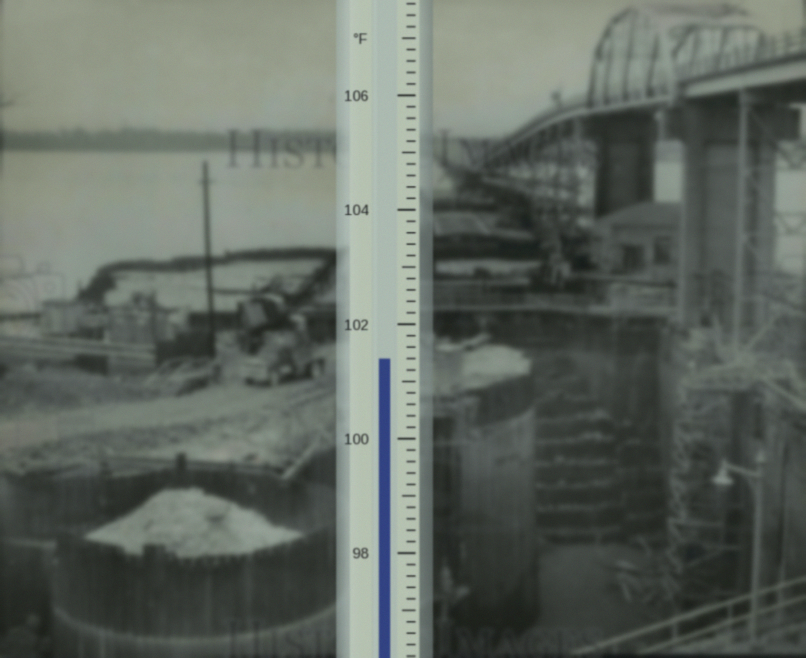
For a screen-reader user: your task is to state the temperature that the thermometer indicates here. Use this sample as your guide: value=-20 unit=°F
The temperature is value=101.4 unit=°F
